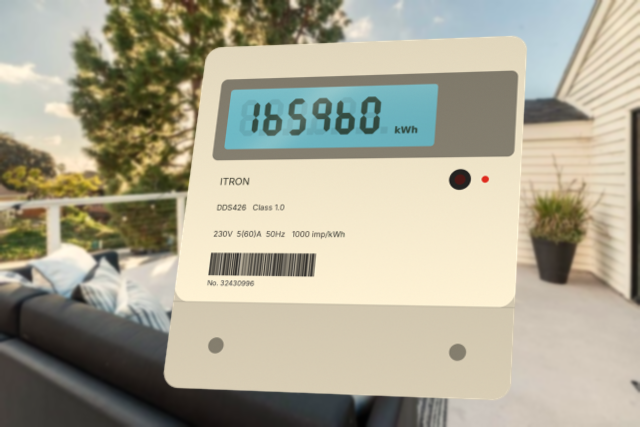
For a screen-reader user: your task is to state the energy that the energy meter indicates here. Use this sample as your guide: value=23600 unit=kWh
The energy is value=165960 unit=kWh
